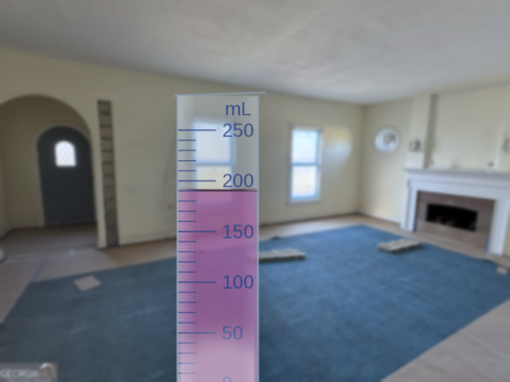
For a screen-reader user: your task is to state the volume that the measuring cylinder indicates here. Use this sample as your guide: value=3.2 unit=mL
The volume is value=190 unit=mL
